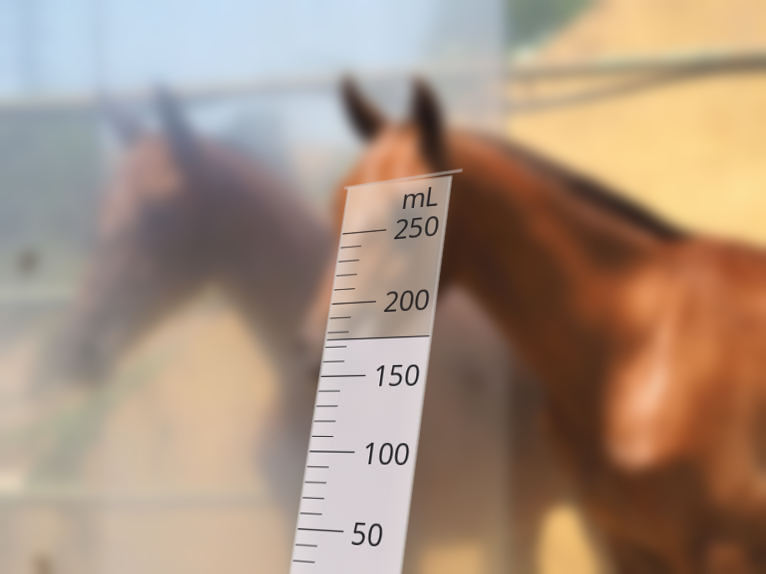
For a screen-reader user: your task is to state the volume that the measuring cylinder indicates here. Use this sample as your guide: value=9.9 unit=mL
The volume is value=175 unit=mL
